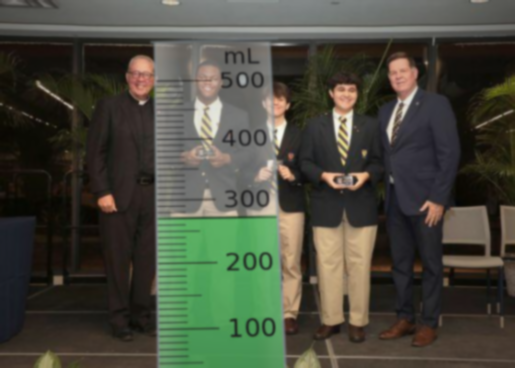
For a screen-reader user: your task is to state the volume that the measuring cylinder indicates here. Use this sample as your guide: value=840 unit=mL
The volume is value=270 unit=mL
